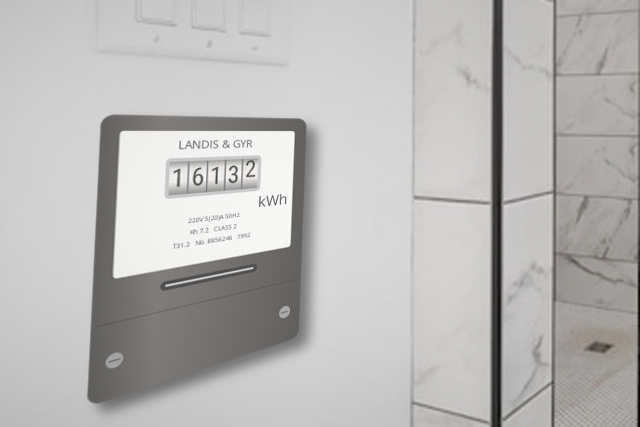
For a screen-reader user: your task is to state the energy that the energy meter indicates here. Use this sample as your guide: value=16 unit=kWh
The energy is value=16132 unit=kWh
